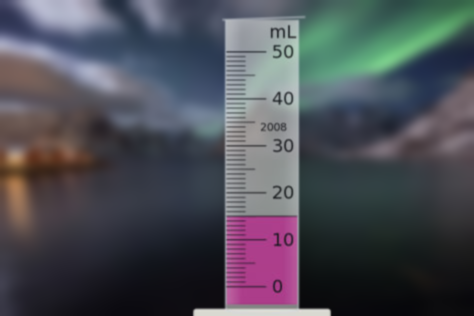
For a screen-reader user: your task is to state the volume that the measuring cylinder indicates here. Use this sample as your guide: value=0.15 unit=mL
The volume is value=15 unit=mL
